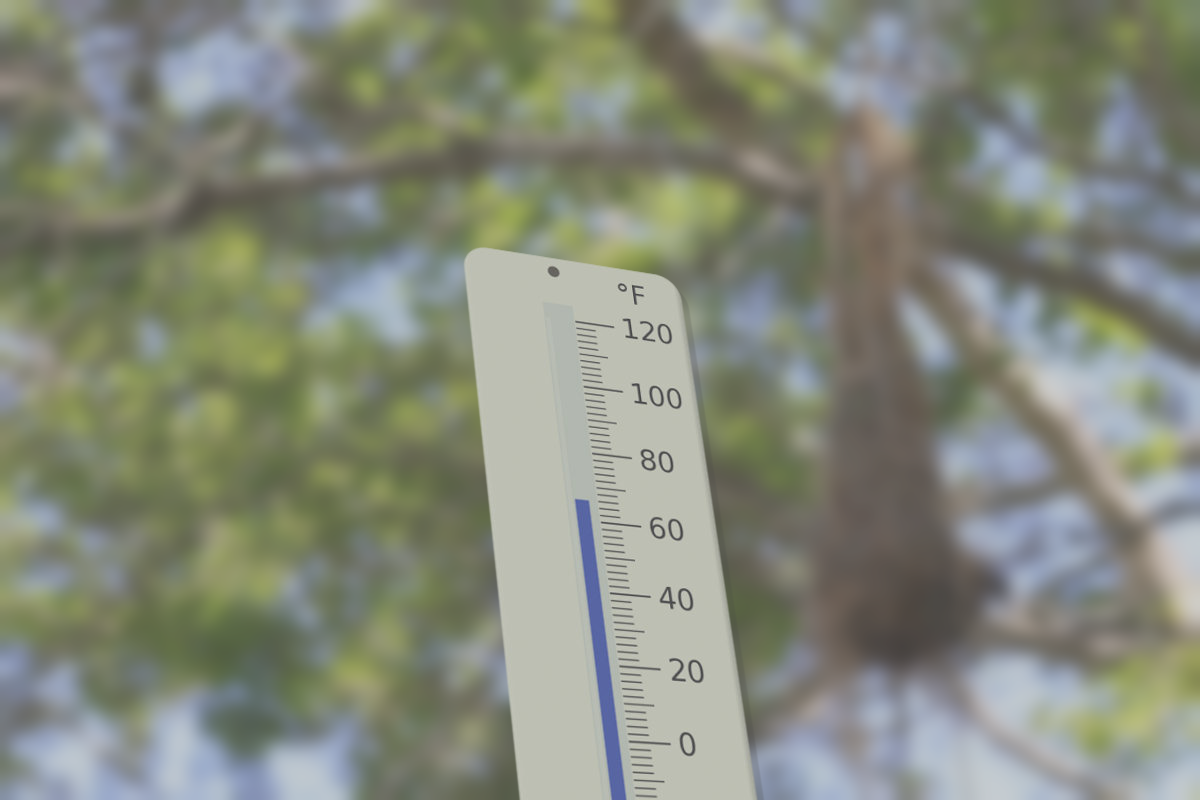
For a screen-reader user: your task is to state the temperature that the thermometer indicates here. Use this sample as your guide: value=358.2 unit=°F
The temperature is value=66 unit=°F
